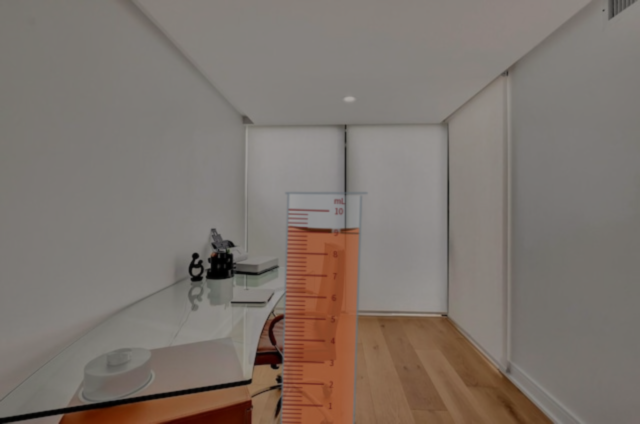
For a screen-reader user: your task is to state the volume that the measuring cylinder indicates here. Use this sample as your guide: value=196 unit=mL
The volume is value=9 unit=mL
